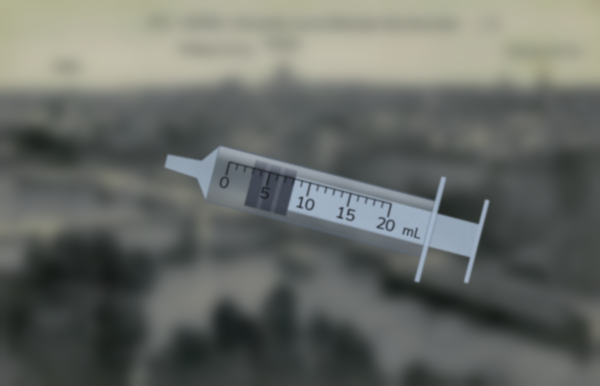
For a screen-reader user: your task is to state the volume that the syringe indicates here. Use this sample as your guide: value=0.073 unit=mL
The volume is value=3 unit=mL
